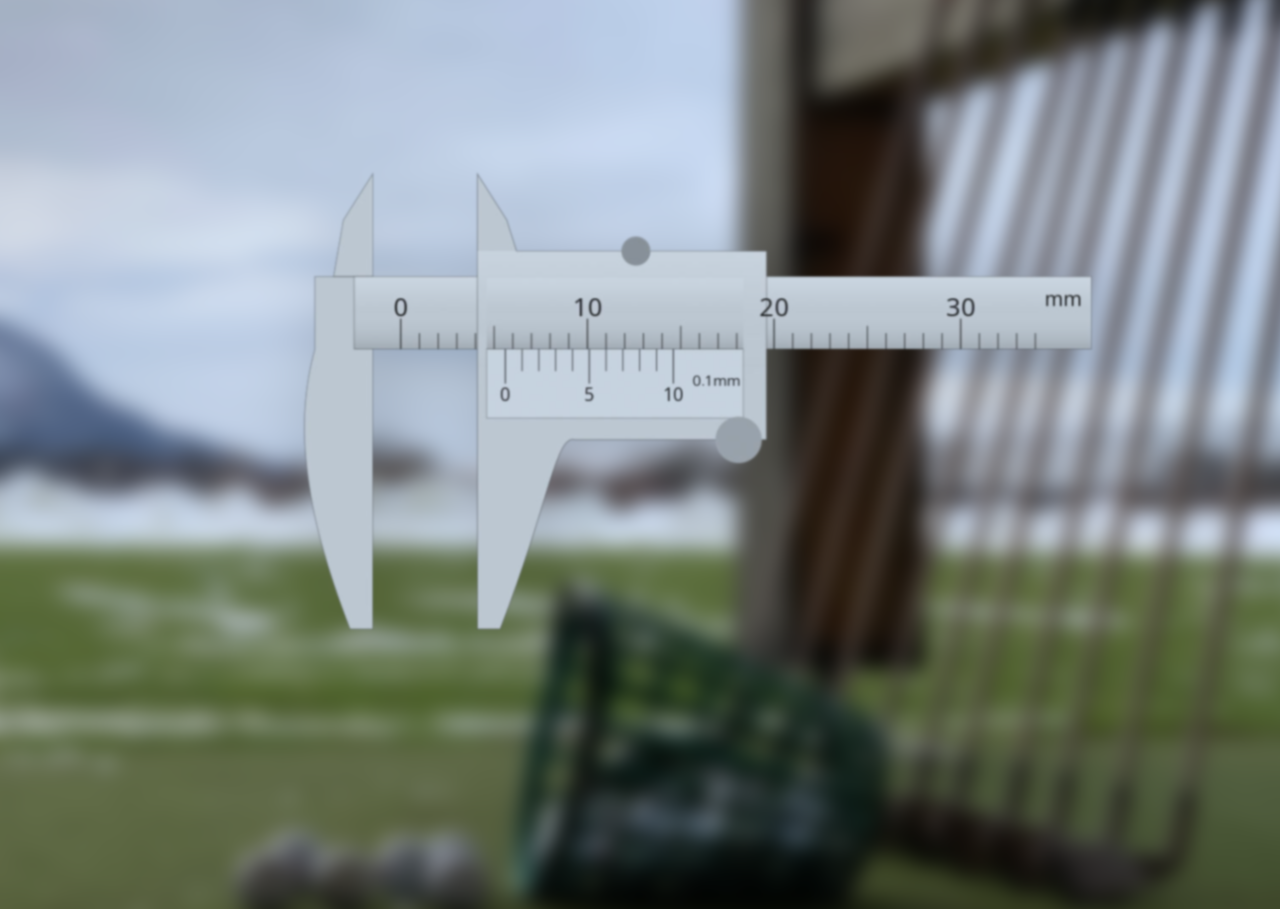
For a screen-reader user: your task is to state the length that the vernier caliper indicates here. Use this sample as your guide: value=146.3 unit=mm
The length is value=5.6 unit=mm
